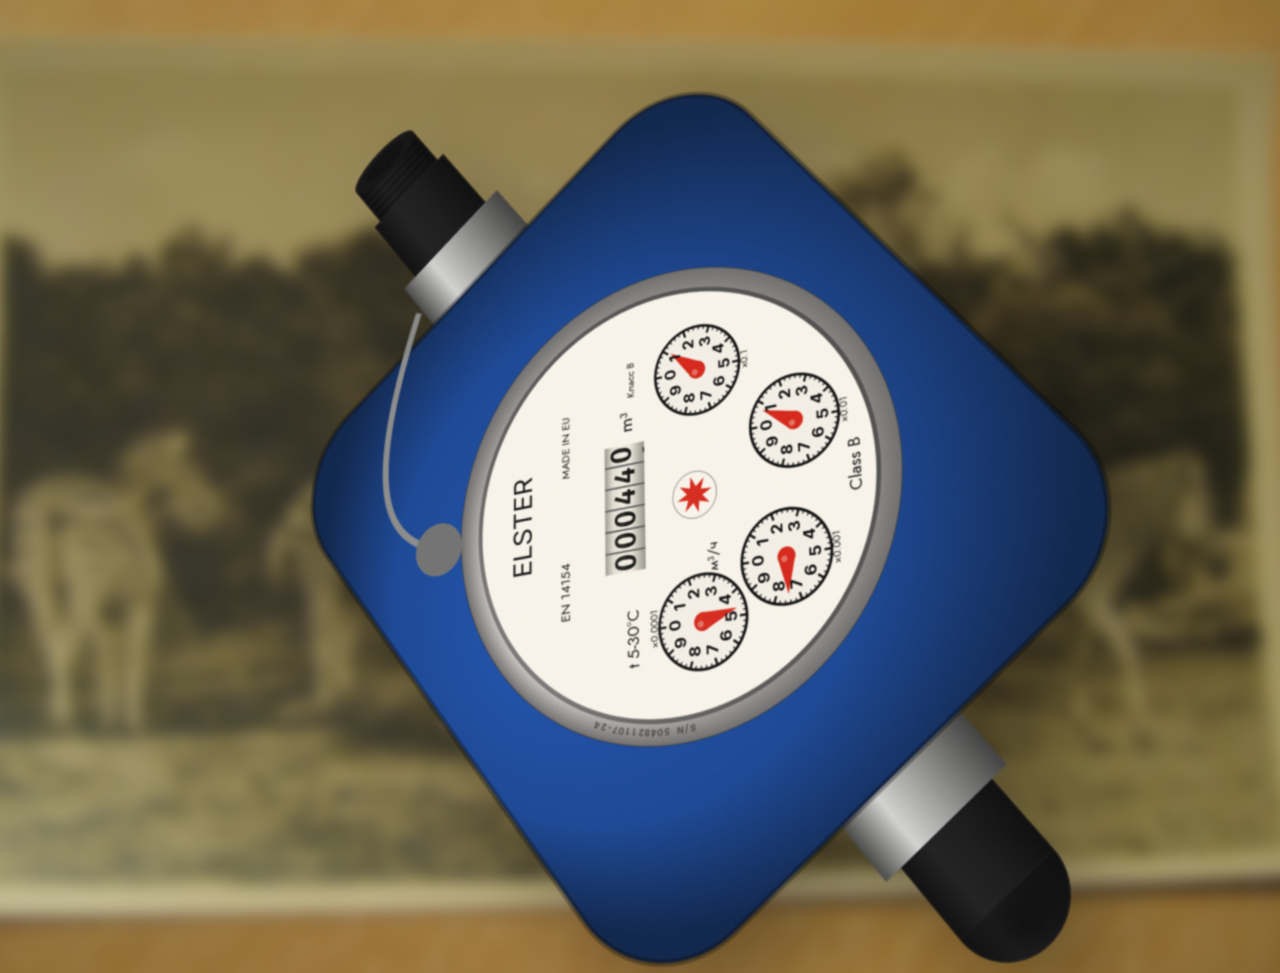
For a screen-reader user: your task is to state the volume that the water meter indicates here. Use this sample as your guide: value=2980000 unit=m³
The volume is value=440.1074 unit=m³
